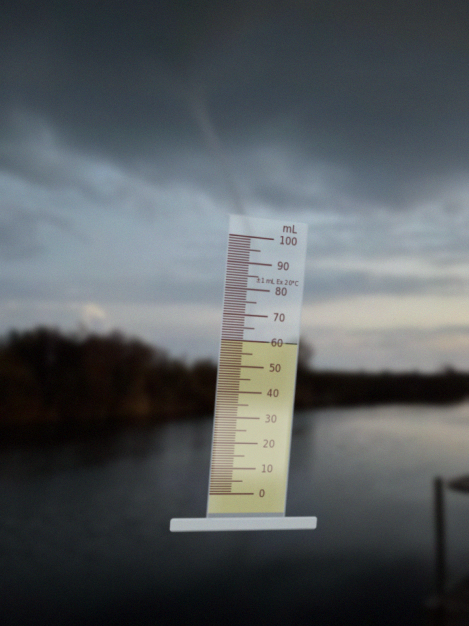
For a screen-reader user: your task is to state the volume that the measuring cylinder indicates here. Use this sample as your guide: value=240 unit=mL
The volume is value=60 unit=mL
